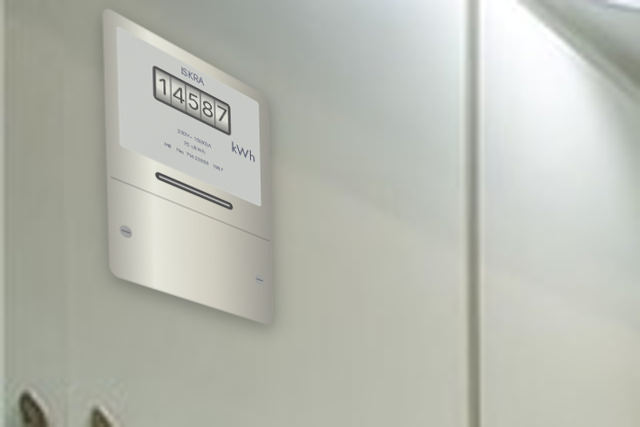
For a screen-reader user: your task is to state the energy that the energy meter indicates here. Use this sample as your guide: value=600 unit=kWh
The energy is value=14587 unit=kWh
